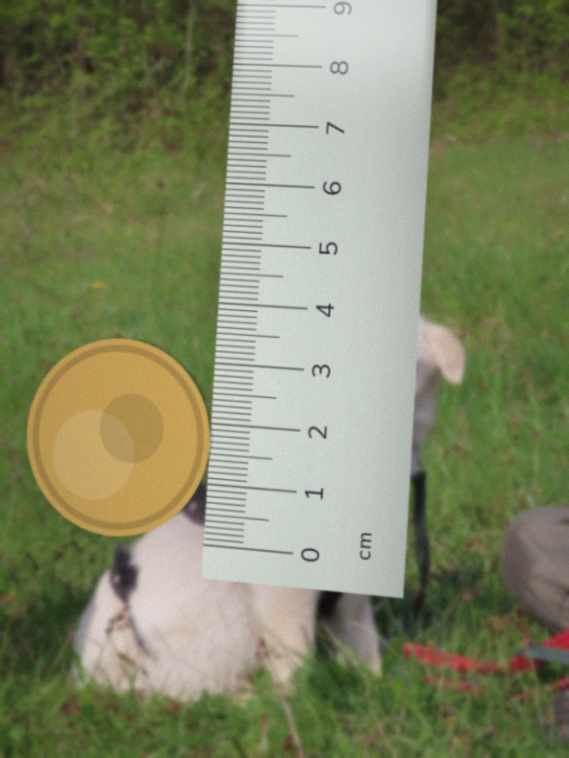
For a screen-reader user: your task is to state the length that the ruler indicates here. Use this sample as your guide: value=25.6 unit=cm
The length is value=3.3 unit=cm
